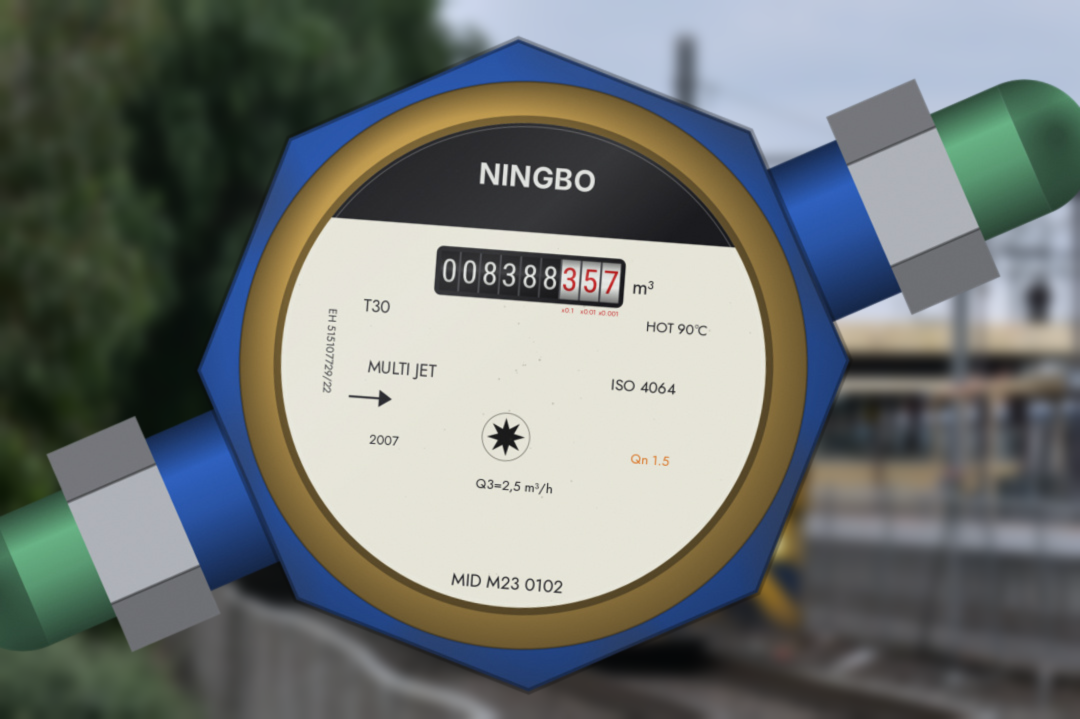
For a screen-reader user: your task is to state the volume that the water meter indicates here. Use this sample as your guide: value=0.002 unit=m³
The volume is value=8388.357 unit=m³
